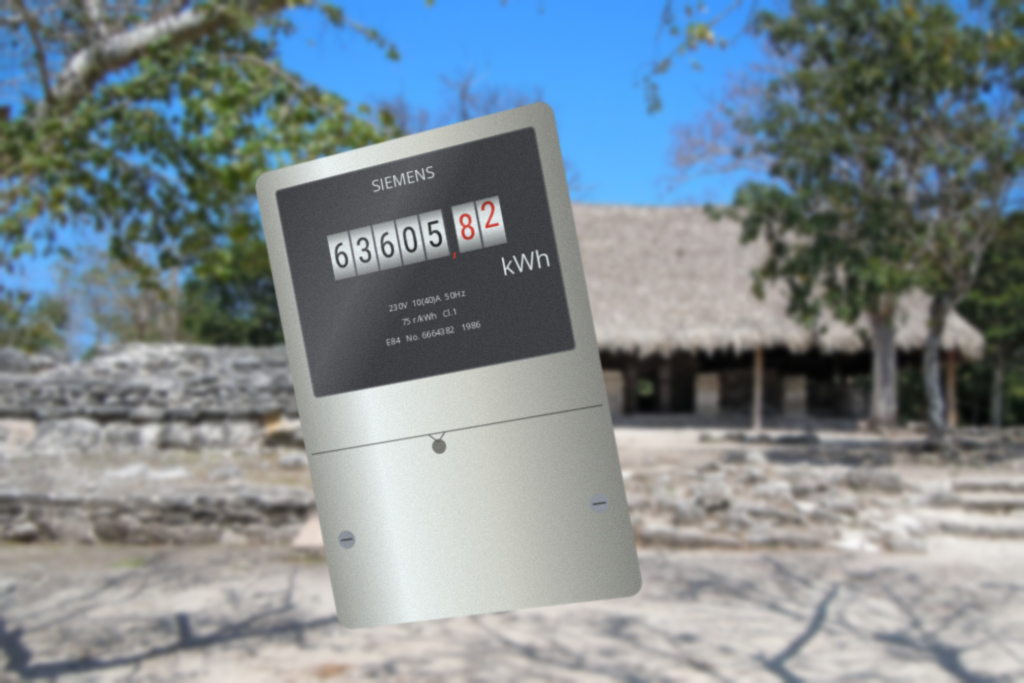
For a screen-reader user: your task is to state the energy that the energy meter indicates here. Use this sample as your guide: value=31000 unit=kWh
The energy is value=63605.82 unit=kWh
